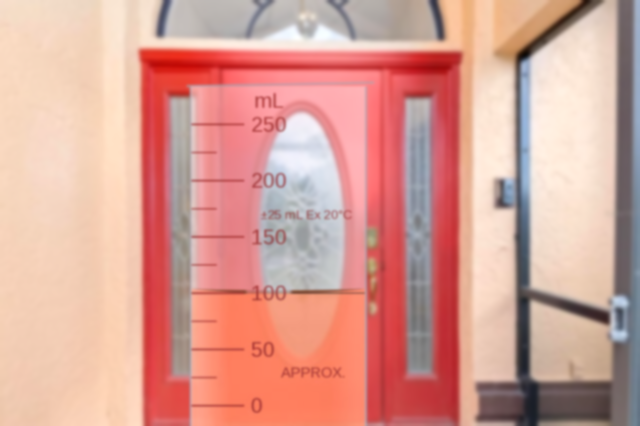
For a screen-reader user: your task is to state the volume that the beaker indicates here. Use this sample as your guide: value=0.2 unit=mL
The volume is value=100 unit=mL
